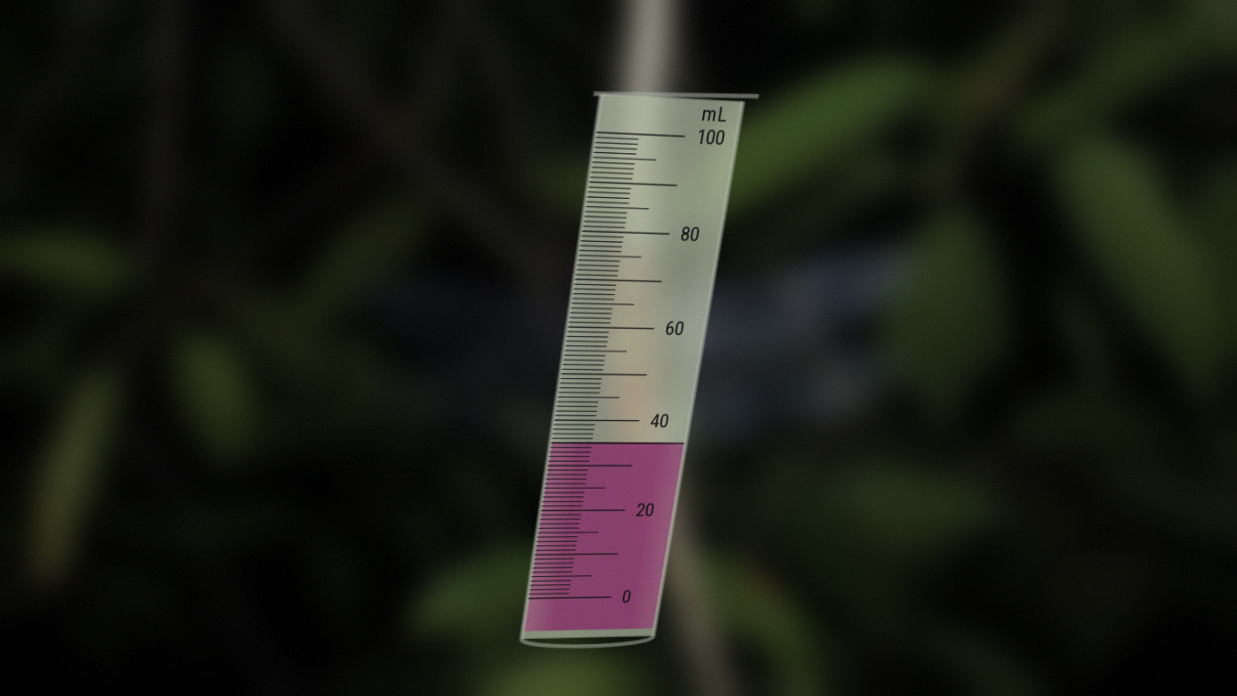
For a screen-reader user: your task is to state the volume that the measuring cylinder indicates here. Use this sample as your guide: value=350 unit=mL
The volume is value=35 unit=mL
